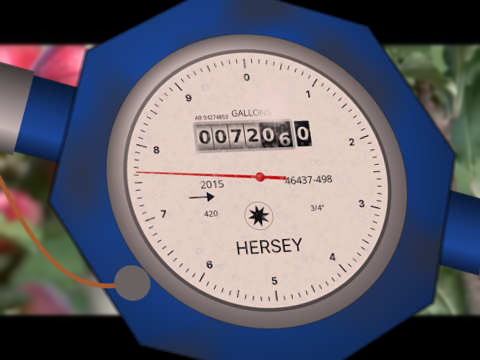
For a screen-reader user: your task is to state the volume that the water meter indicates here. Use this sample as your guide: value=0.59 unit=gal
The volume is value=72057.6 unit=gal
